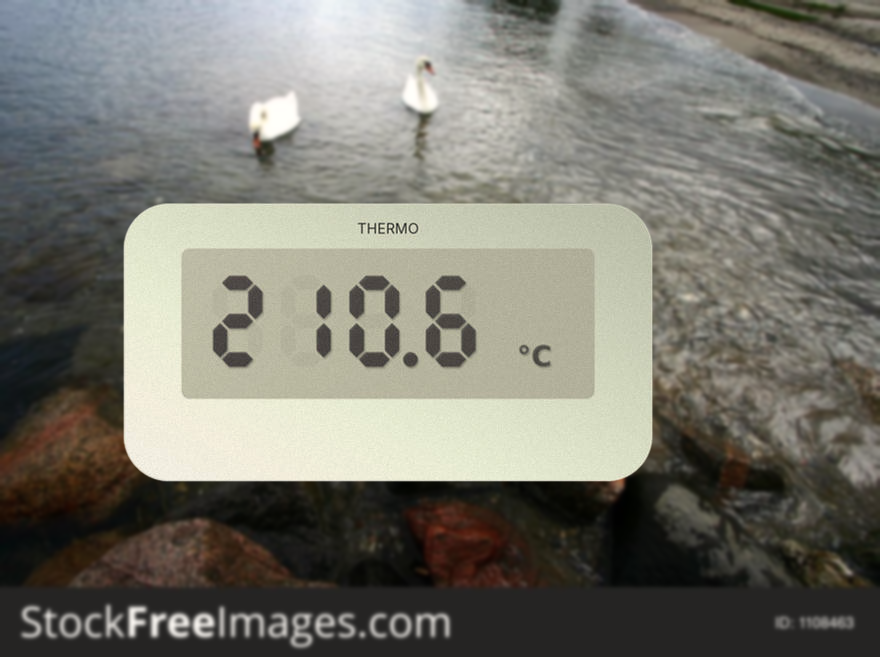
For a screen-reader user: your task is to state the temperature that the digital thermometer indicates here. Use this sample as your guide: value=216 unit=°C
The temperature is value=210.6 unit=°C
